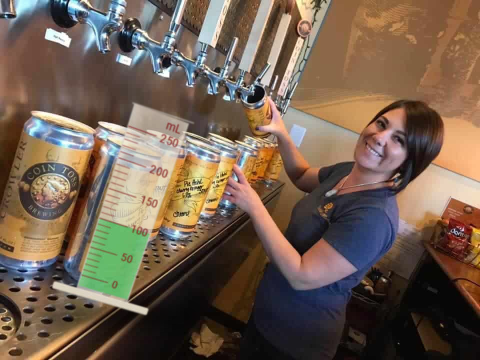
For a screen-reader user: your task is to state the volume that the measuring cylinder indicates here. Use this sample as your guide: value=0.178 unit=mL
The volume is value=100 unit=mL
